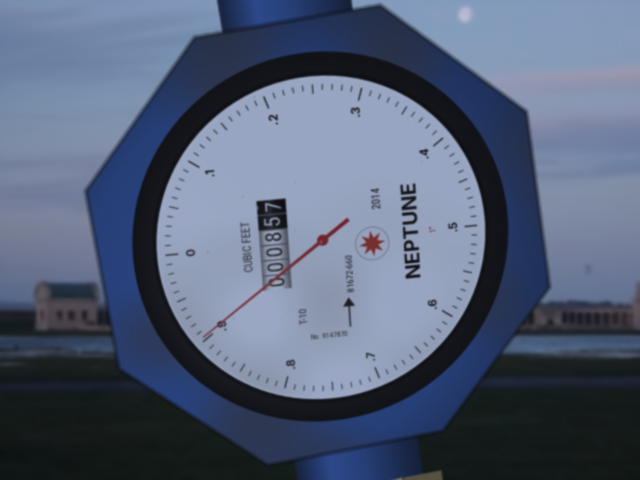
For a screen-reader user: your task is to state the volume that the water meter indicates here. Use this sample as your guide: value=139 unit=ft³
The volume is value=856.90 unit=ft³
